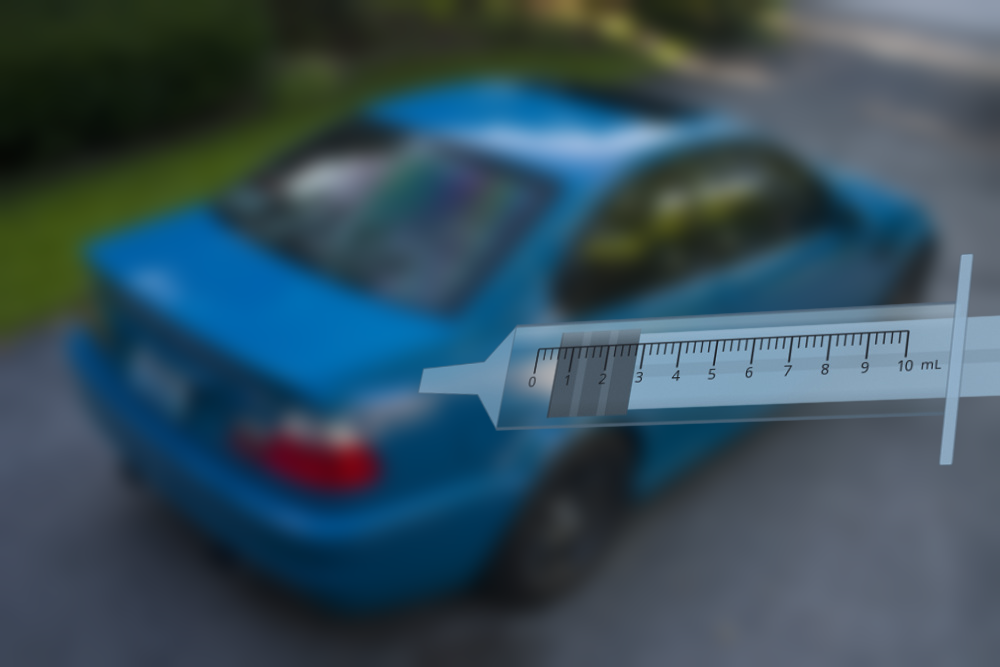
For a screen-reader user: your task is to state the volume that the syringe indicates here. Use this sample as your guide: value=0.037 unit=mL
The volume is value=0.6 unit=mL
